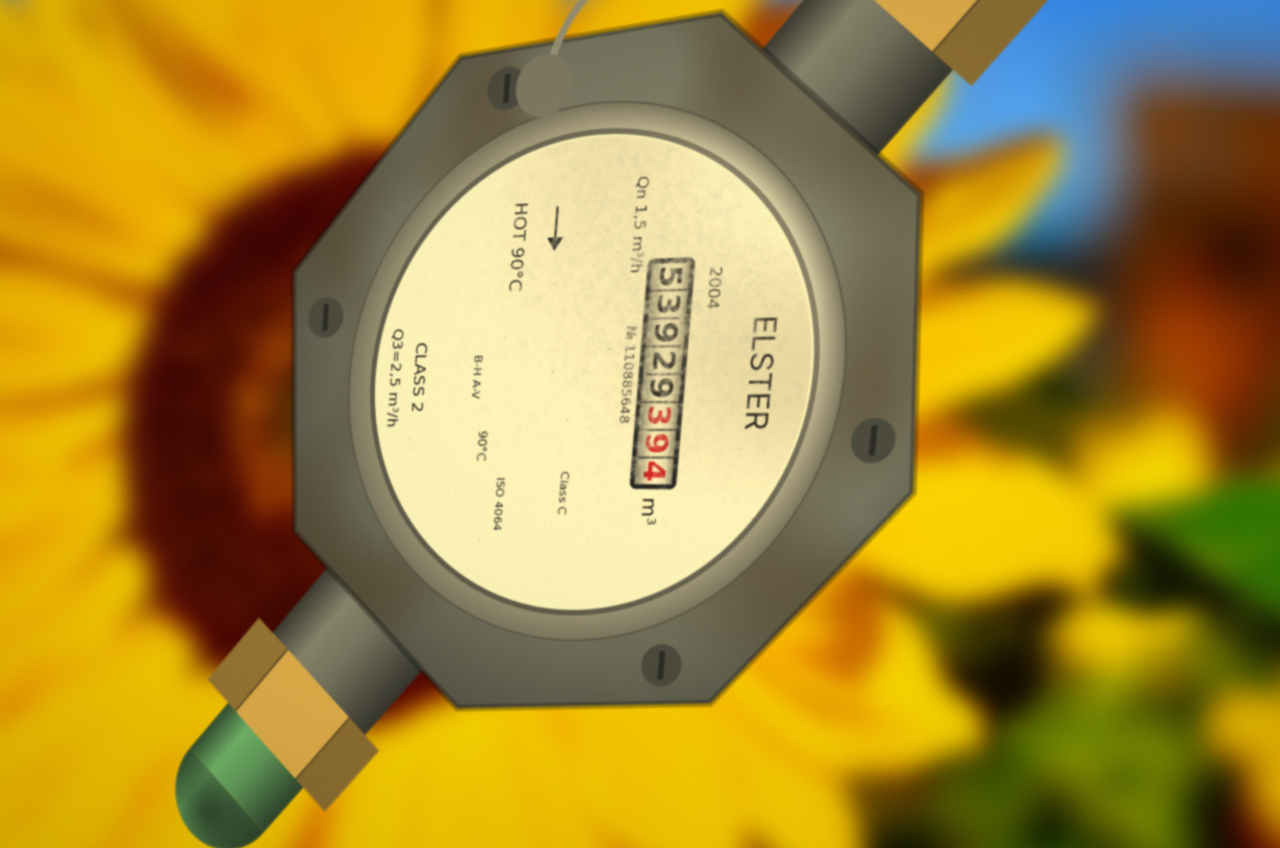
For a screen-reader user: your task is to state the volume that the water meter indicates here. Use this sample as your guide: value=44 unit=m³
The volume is value=53929.394 unit=m³
